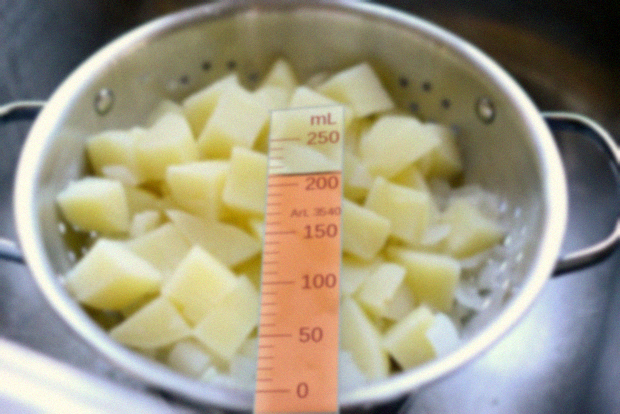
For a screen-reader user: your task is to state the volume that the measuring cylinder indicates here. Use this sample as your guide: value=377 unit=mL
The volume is value=210 unit=mL
